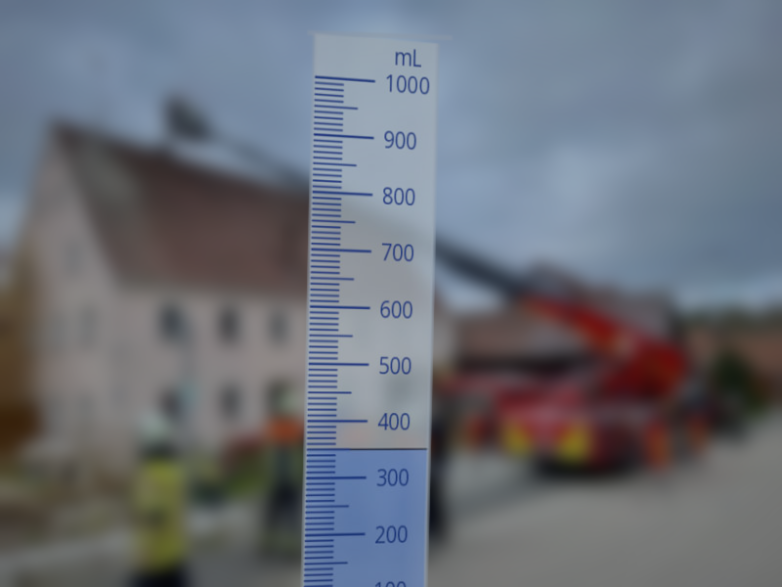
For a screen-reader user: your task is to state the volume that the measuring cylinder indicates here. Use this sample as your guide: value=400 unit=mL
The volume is value=350 unit=mL
